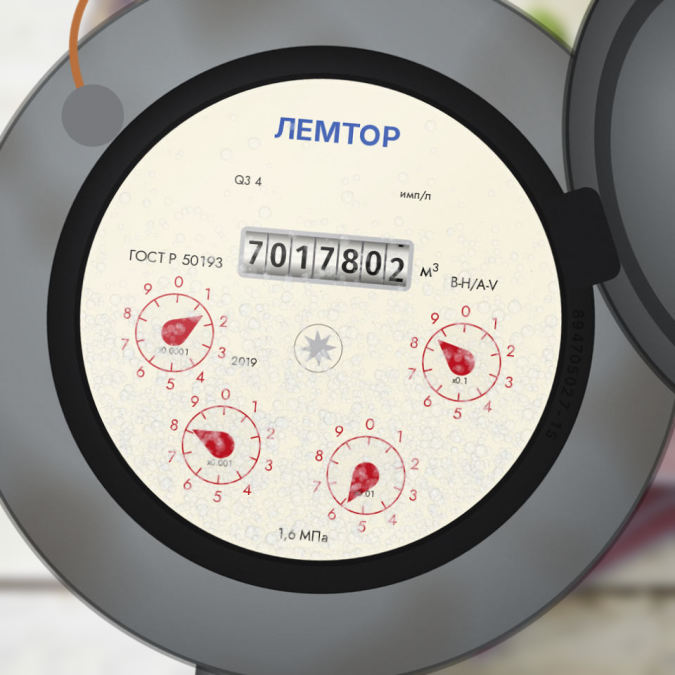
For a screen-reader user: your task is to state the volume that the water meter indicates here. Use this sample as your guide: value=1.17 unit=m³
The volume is value=7017801.8581 unit=m³
